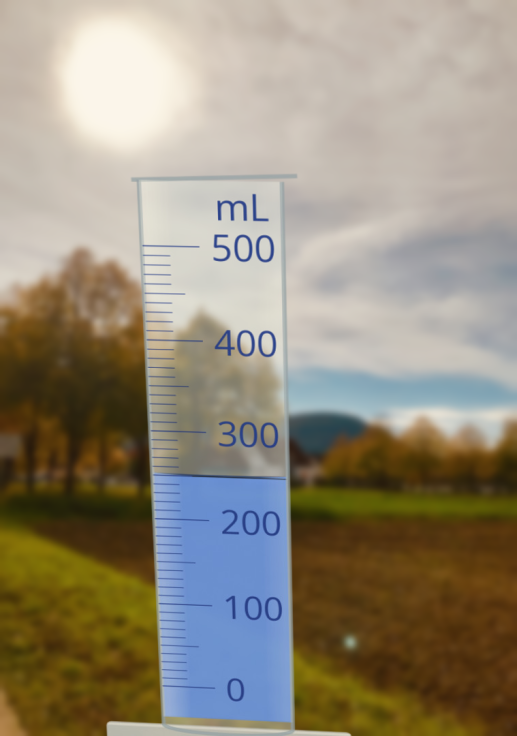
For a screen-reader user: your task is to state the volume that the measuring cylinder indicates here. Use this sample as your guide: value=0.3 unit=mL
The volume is value=250 unit=mL
